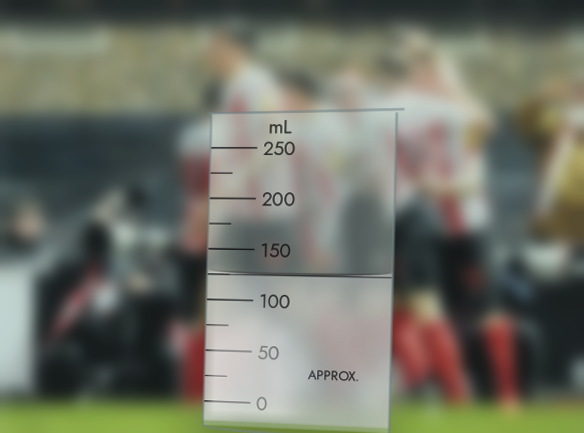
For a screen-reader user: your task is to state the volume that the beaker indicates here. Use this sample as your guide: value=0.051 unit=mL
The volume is value=125 unit=mL
